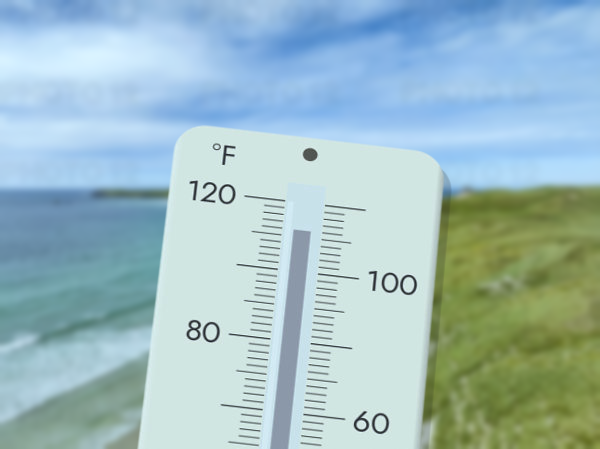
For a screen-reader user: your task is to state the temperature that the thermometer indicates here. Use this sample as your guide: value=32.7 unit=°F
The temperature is value=112 unit=°F
